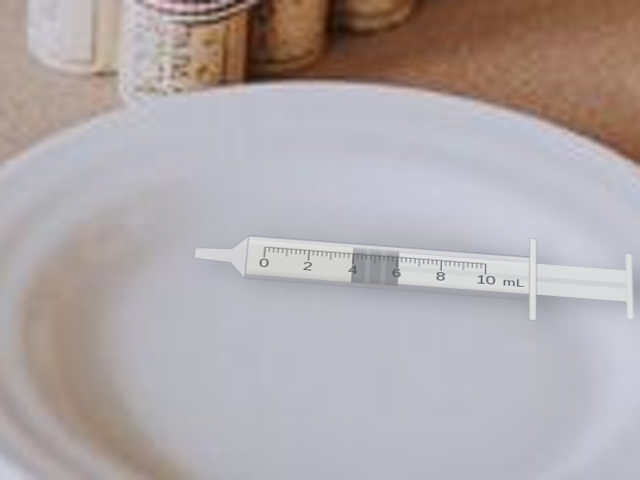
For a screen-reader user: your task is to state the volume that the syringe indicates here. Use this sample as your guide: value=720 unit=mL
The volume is value=4 unit=mL
